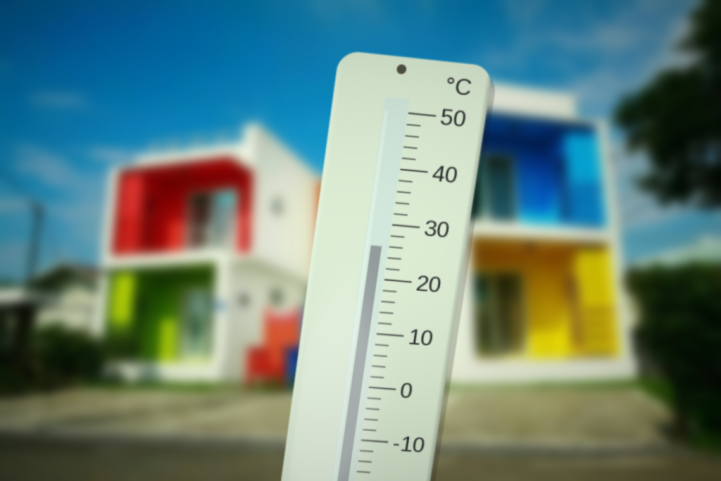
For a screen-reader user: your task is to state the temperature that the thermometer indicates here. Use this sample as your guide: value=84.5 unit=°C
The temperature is value=26 unit=°C
